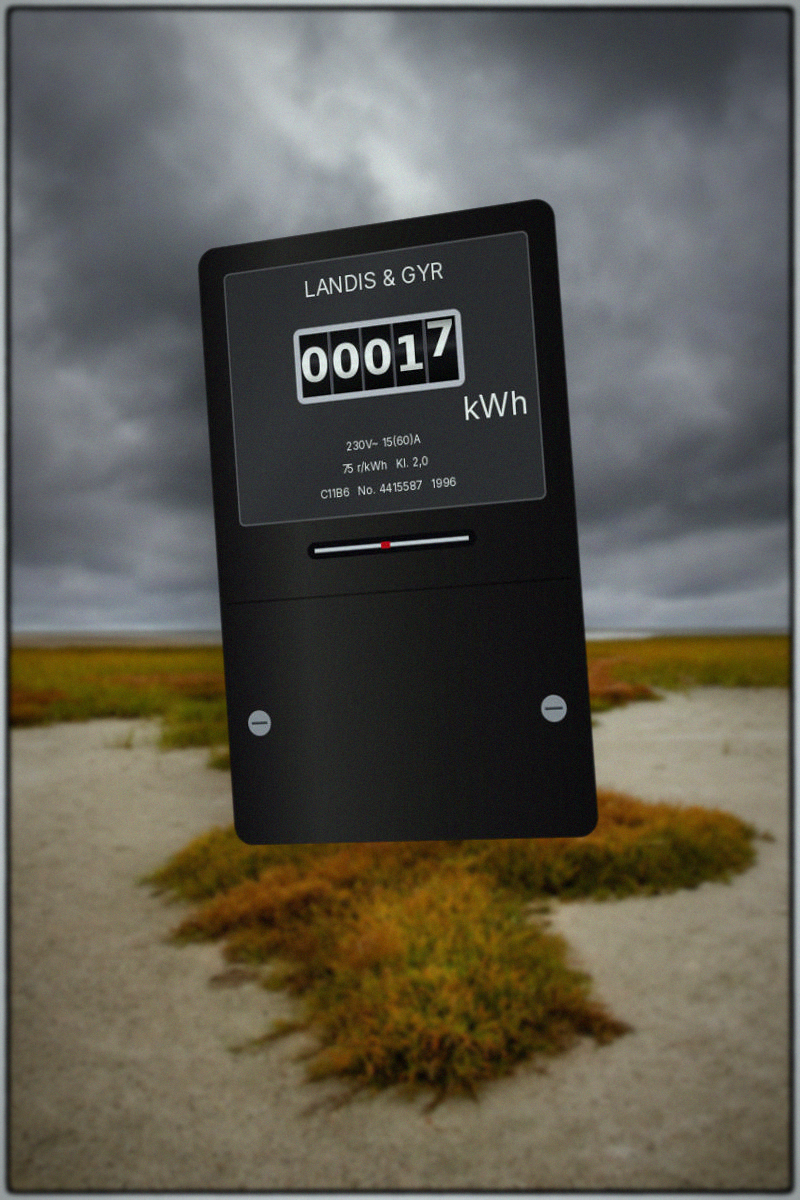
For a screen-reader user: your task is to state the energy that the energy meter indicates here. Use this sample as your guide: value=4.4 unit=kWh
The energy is value=17 unit=kWh
